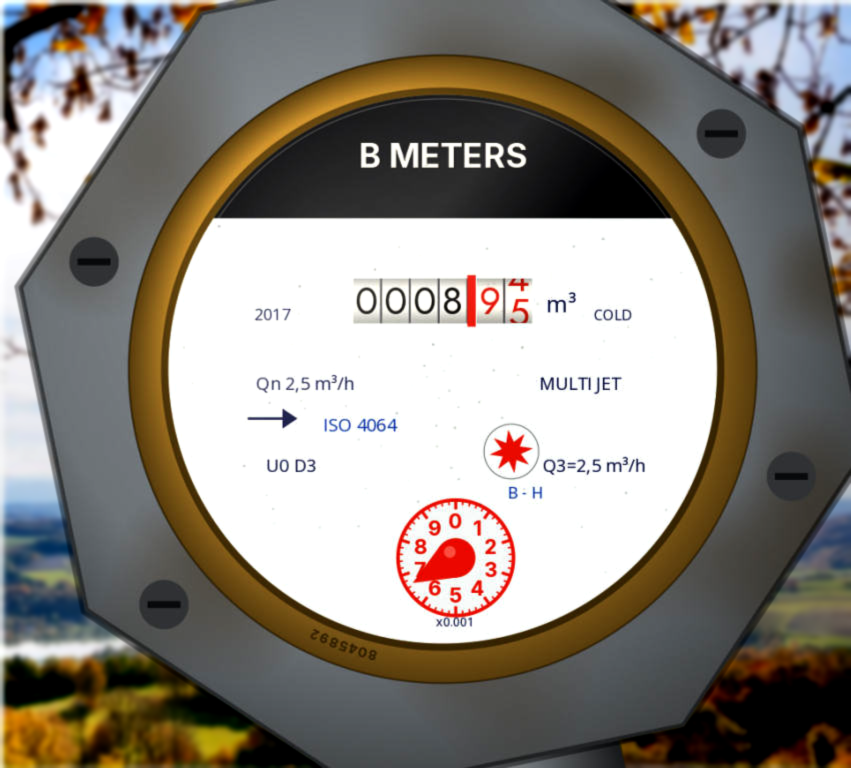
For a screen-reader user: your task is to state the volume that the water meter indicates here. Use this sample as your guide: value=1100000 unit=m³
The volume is value=8.946 unit=m³
